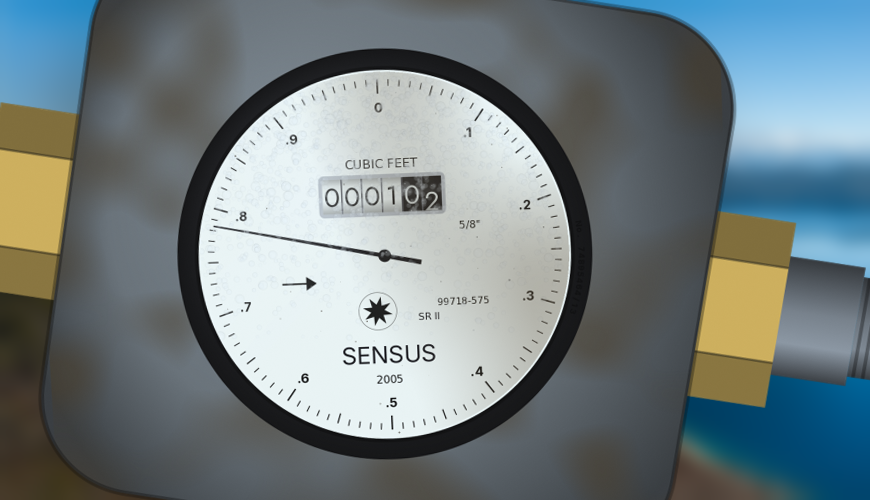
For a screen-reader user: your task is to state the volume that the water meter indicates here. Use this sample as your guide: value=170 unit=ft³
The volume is value=101.78 unit=ft³
